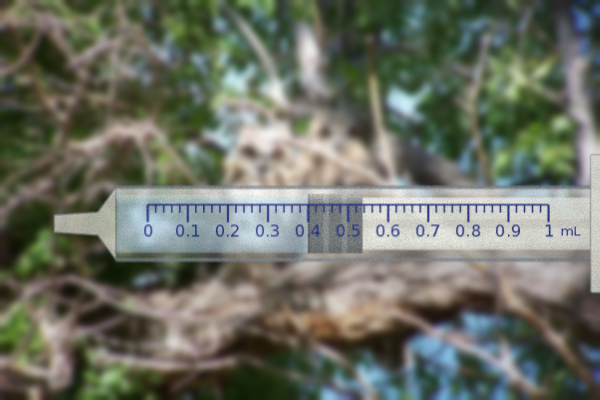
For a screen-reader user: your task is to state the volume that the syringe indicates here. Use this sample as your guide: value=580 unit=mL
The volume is value=0.4 unit=mL
